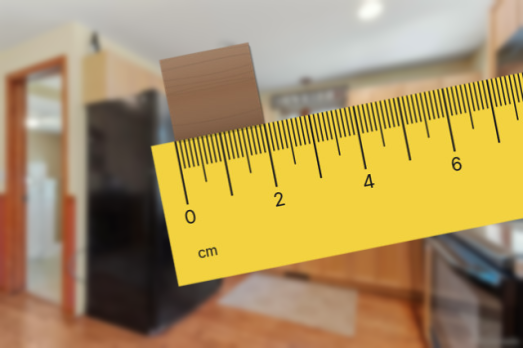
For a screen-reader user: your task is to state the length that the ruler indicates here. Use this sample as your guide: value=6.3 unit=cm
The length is value=2 unit=cm
